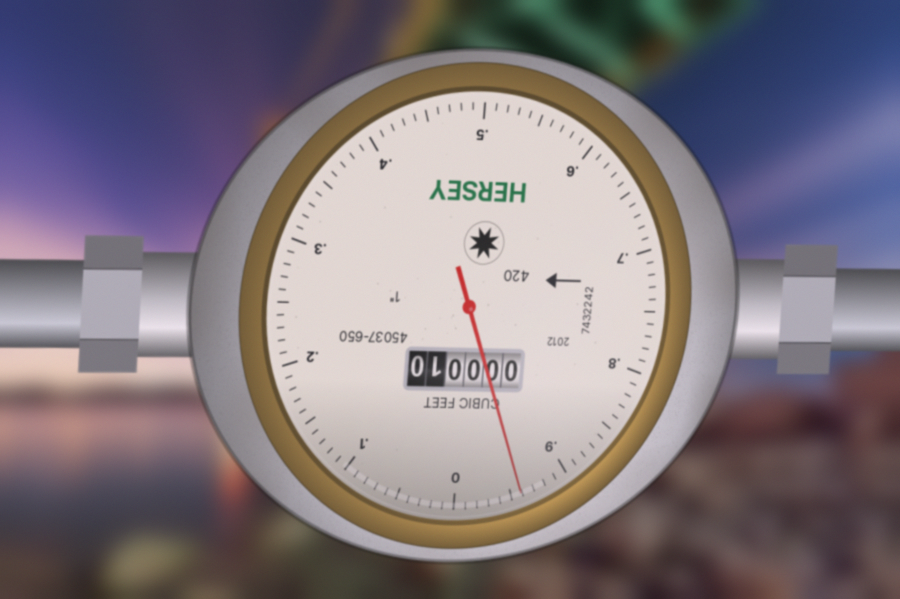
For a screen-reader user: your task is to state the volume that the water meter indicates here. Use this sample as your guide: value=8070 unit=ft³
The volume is value=9.94 unit=ft³
